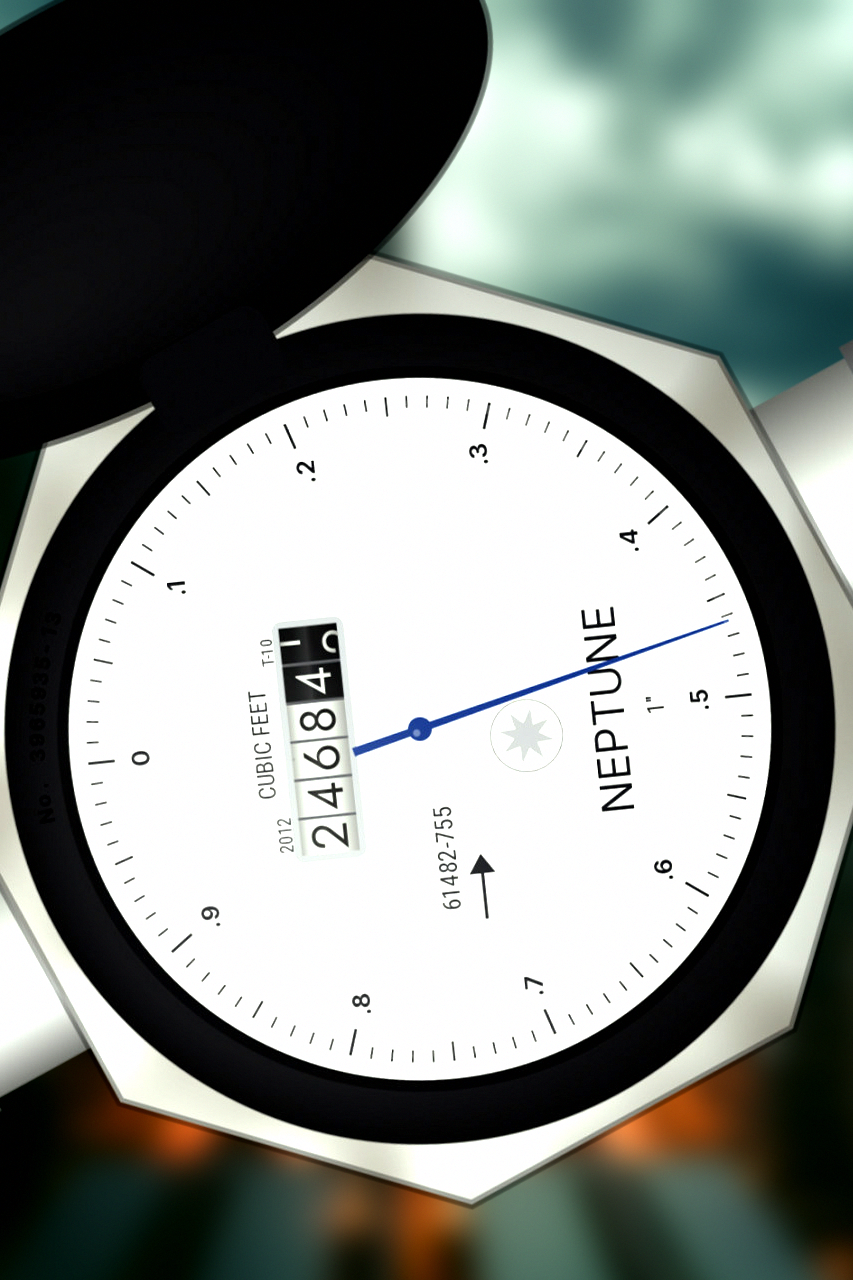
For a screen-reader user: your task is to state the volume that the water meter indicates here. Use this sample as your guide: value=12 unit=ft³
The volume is value=246841.46 unit=ft³
